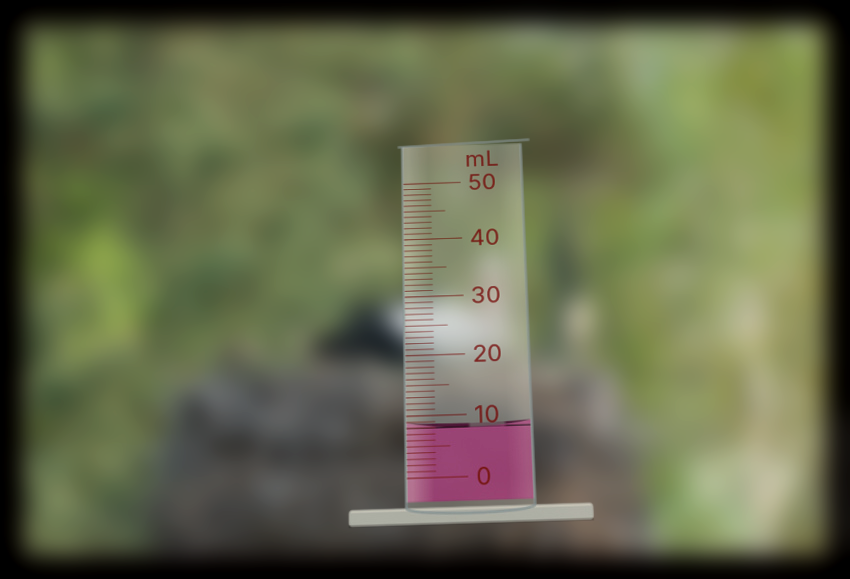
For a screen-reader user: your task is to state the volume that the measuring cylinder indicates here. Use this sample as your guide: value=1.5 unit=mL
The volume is value=8 unit=mL
